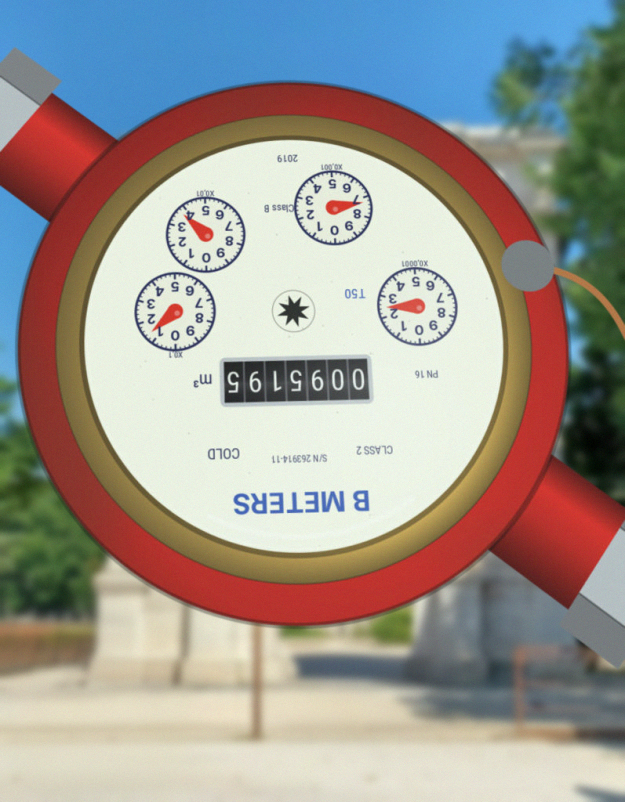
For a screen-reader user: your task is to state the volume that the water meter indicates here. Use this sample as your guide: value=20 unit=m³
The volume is value=95195.1372 unit=m³
